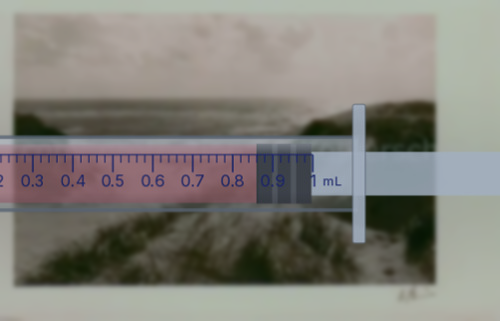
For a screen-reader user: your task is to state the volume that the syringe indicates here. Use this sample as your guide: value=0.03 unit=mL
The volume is value=0.86 unit=mL
